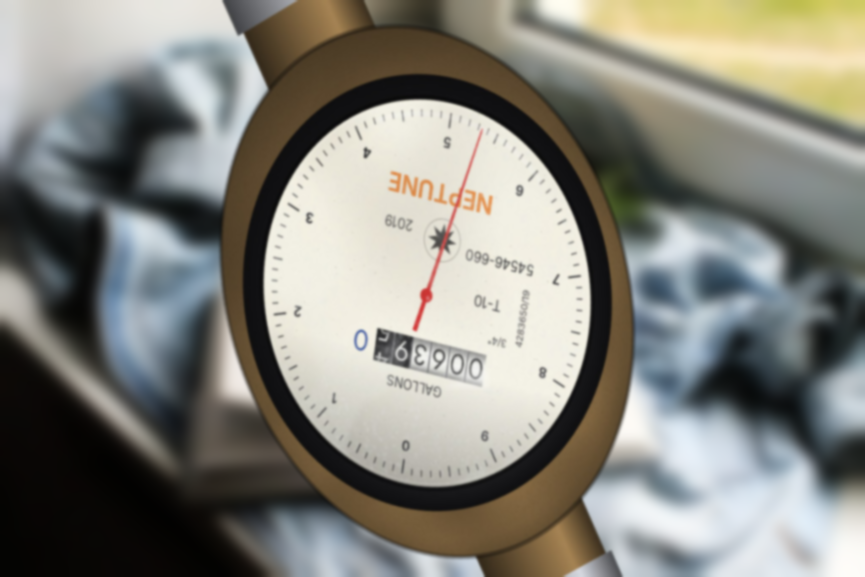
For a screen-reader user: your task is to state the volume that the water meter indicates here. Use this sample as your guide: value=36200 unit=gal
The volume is value=63945.3 unit=gal
